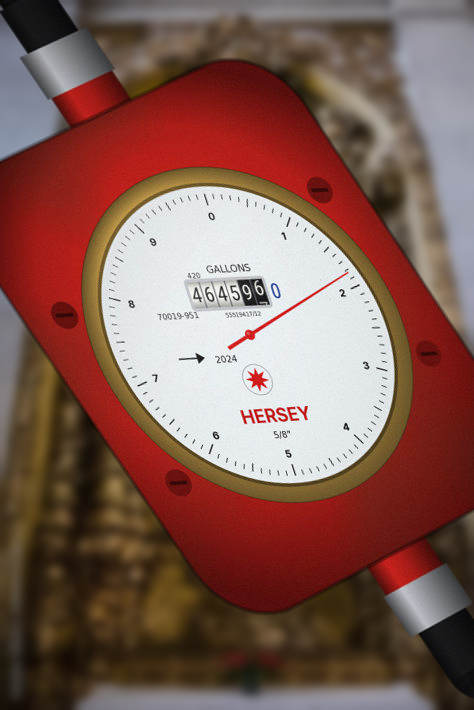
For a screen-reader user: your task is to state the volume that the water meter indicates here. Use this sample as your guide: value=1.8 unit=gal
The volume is value=4645961.8 unit=gal
